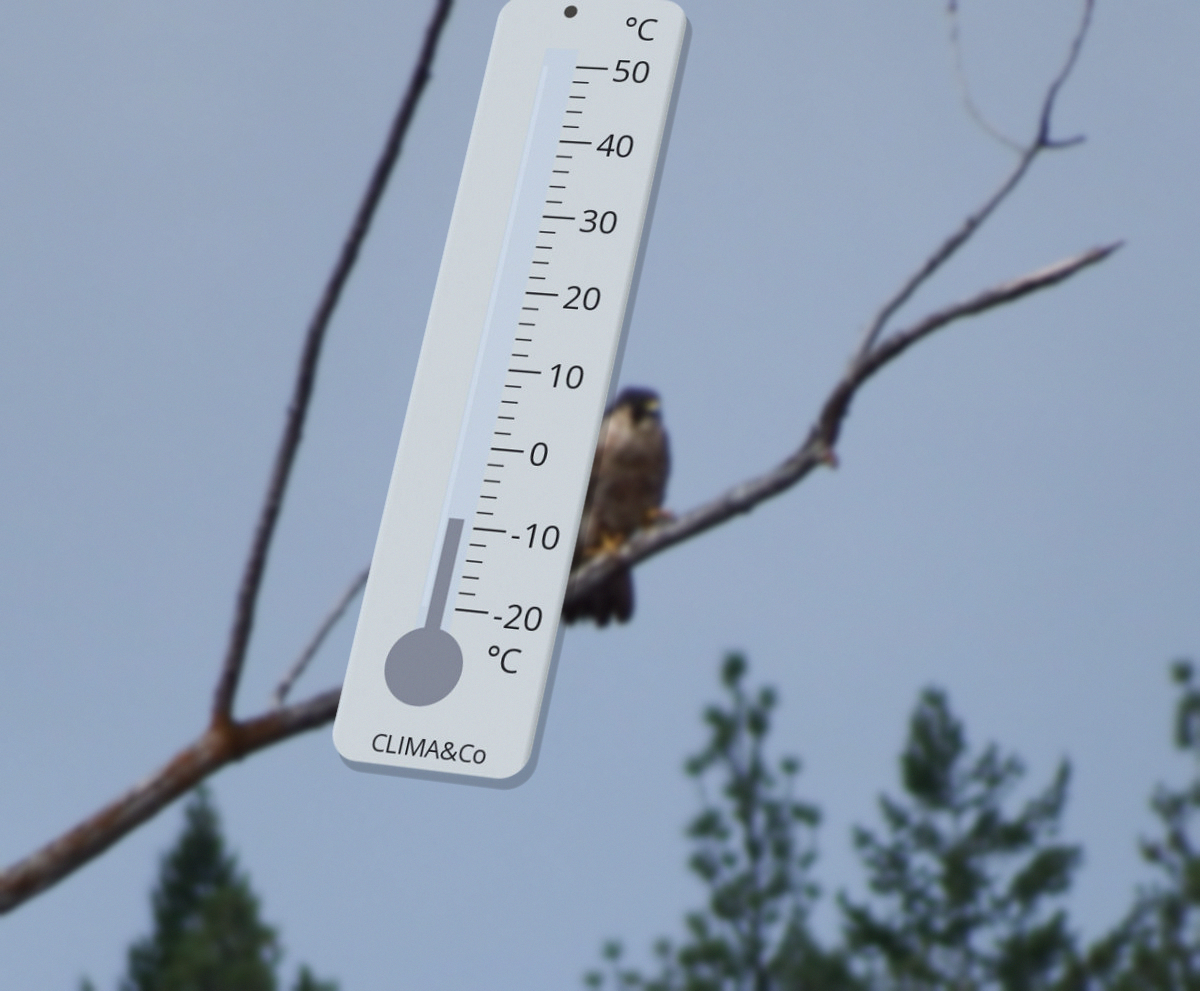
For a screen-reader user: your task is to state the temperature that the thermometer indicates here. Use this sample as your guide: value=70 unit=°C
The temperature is value=-9 unit=°C
